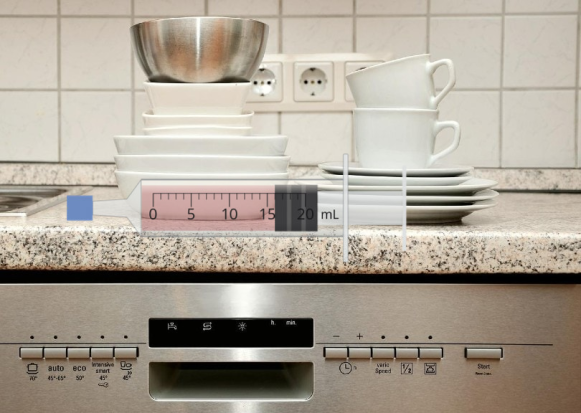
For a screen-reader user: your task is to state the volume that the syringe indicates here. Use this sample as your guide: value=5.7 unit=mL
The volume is value=16 unit=mL
